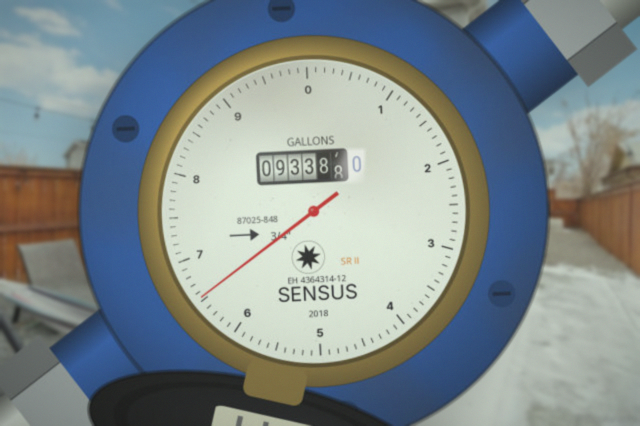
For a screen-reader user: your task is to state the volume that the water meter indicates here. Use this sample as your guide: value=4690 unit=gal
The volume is value=933876.5 unit=gal
